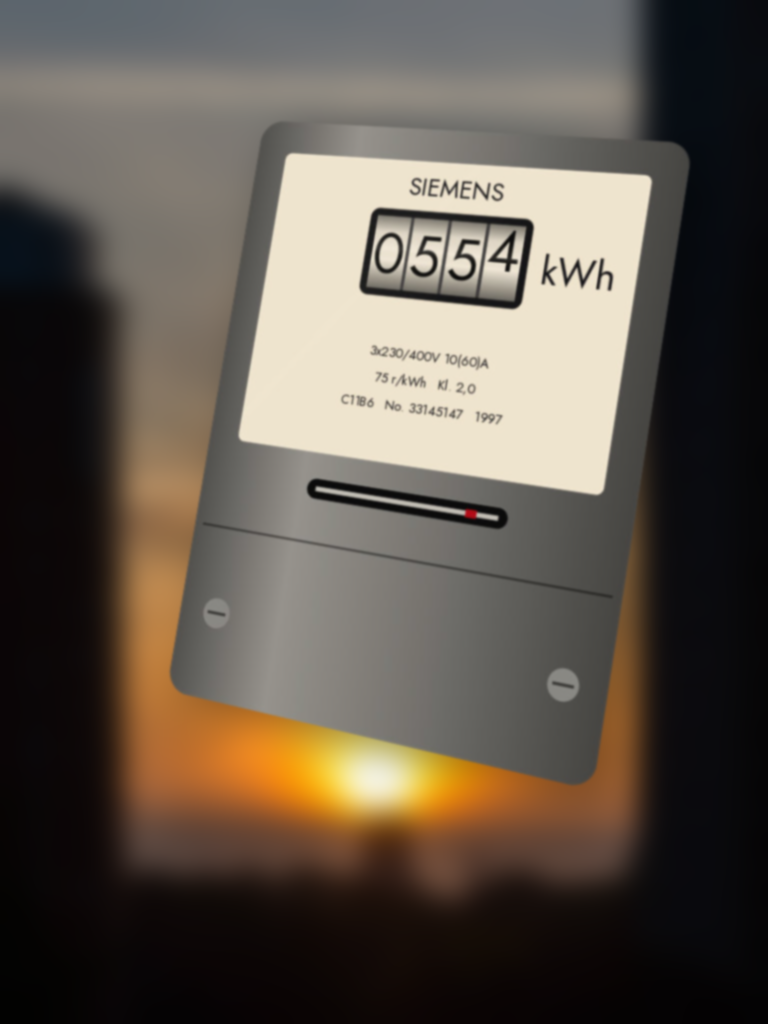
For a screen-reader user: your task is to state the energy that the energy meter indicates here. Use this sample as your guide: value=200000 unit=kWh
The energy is value=554 unit=kWh
